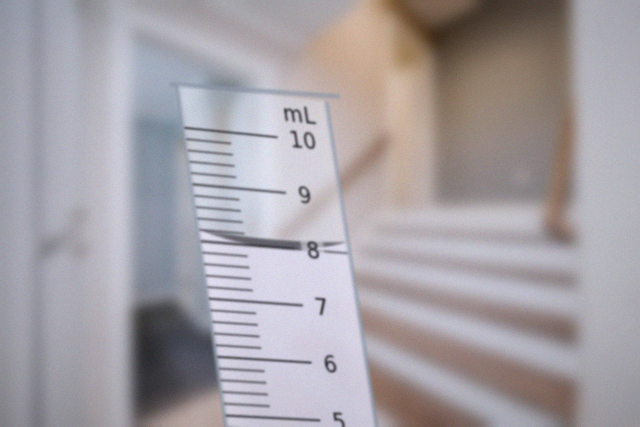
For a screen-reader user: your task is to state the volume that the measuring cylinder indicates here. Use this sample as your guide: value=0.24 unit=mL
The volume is value=8 unit=mL
